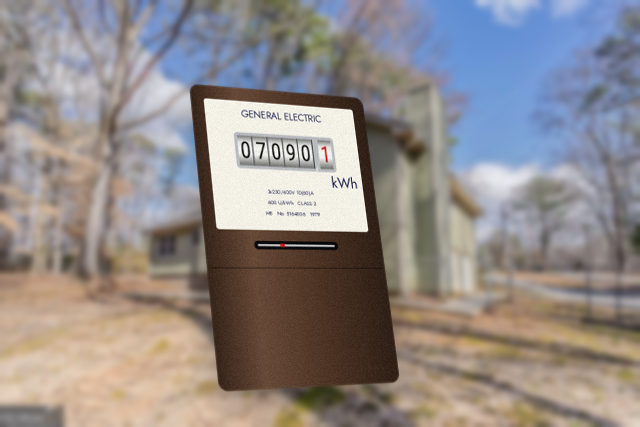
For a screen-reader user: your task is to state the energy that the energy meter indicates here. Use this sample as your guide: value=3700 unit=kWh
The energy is value=7090.1 unit=kWh
